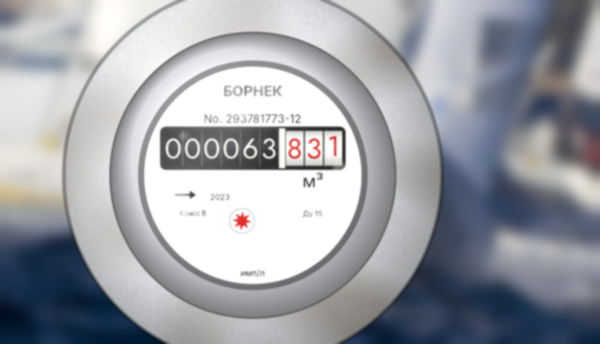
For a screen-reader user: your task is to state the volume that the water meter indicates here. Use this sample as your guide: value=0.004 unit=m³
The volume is value=63.831 unit=m³
